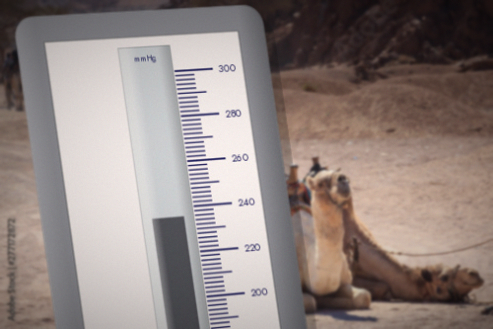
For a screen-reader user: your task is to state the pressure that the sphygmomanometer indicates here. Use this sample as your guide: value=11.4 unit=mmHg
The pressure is value=236 unit=mmHg
